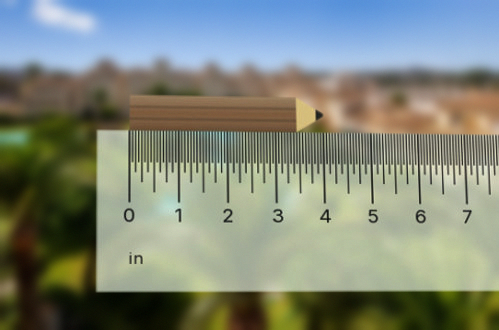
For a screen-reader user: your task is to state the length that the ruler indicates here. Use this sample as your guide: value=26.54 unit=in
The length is value=4 unit=in
